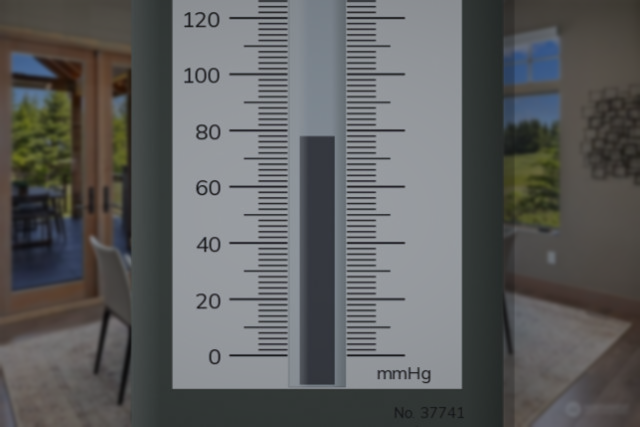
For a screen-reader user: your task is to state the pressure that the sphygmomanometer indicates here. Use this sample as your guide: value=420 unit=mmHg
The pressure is value=78 unit=mmHg
